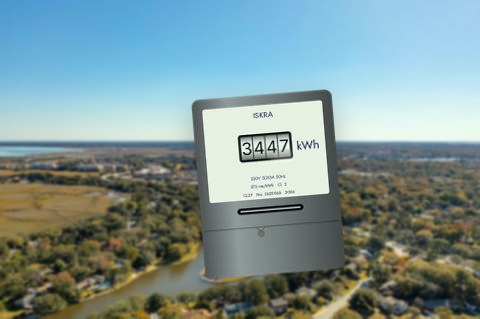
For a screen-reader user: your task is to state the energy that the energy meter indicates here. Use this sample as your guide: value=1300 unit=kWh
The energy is value=3447 unit=kWh
